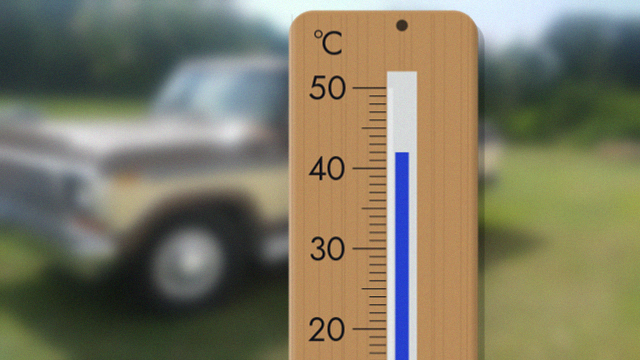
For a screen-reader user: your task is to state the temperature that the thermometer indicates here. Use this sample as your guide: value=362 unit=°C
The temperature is value=42 unit=°C
